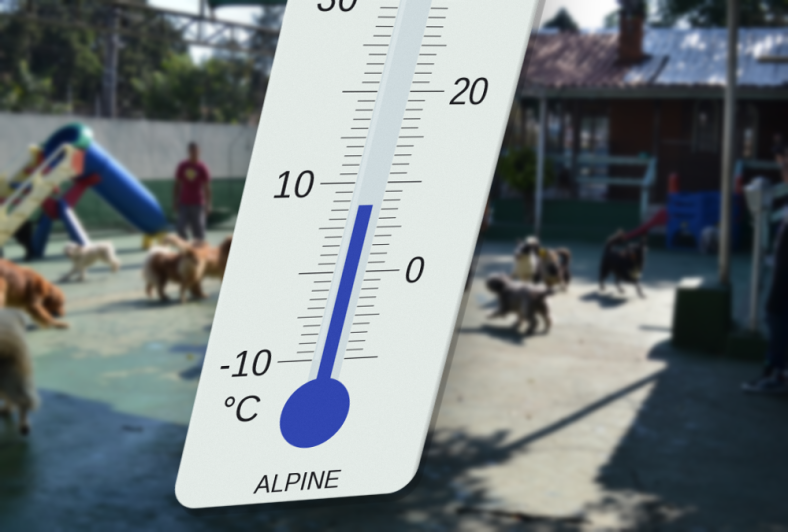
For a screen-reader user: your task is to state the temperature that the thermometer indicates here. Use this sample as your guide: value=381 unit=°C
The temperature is value=7.5 unit=°C
